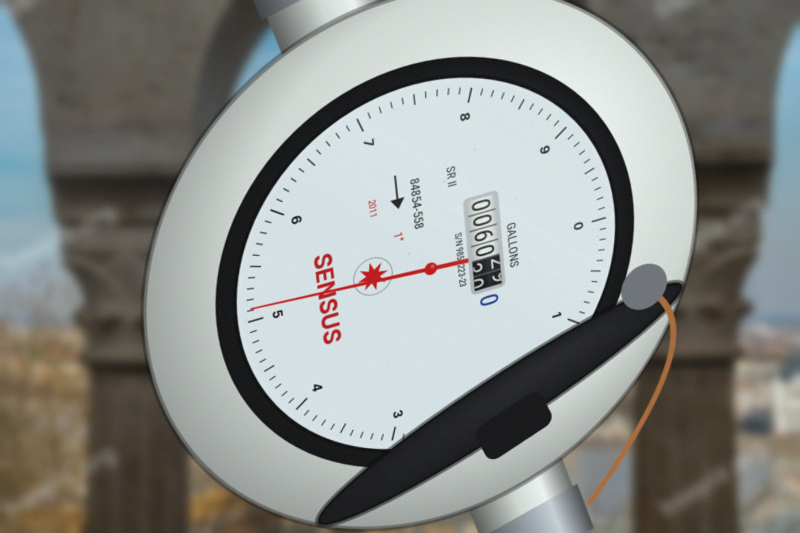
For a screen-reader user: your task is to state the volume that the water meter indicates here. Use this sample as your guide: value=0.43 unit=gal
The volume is value=60295.1 unit=gal
